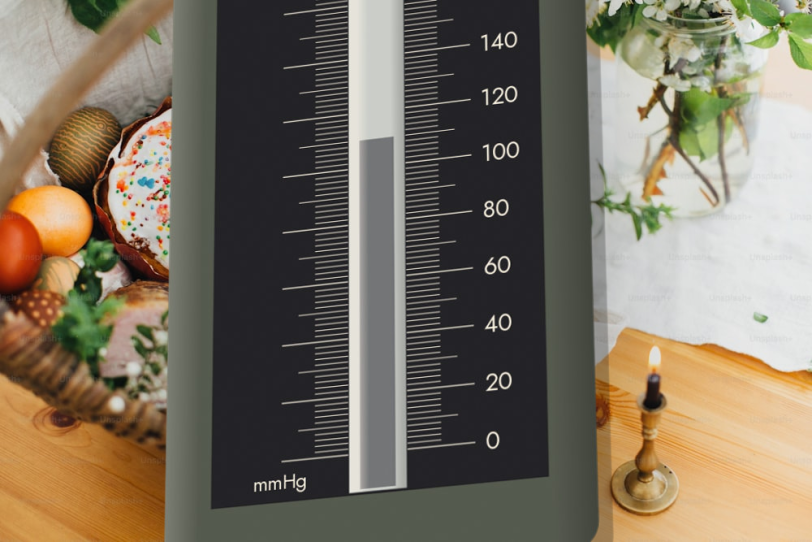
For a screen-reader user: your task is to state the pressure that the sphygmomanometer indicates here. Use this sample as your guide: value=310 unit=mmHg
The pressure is value=110 unit=mmHg
